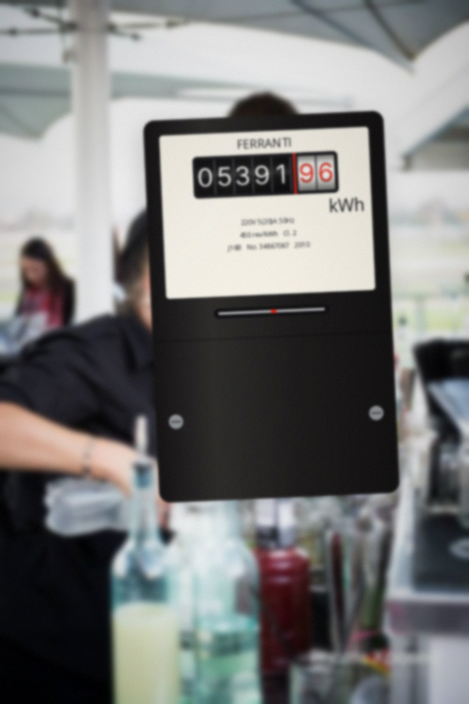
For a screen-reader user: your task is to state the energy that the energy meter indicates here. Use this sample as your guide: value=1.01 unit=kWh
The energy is value=5391.96 unit=kWh
